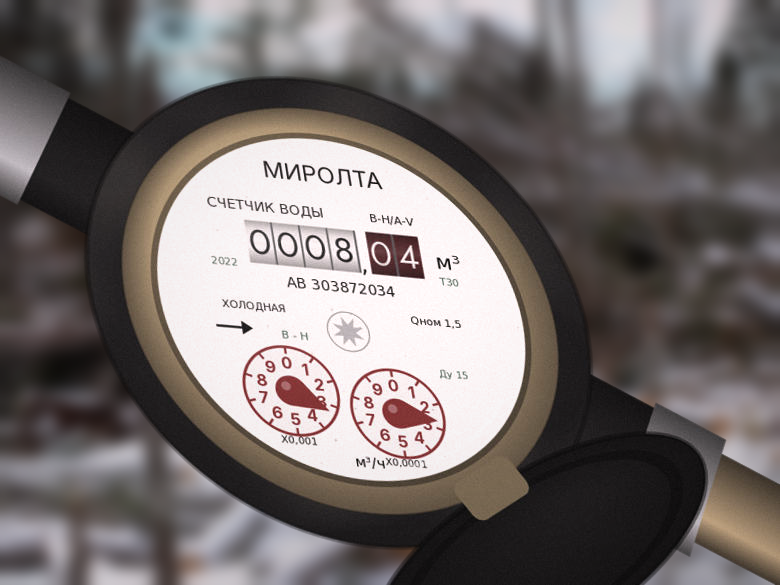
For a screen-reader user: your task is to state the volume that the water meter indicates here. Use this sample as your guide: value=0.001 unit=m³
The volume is value=8.0432 unit=m³
